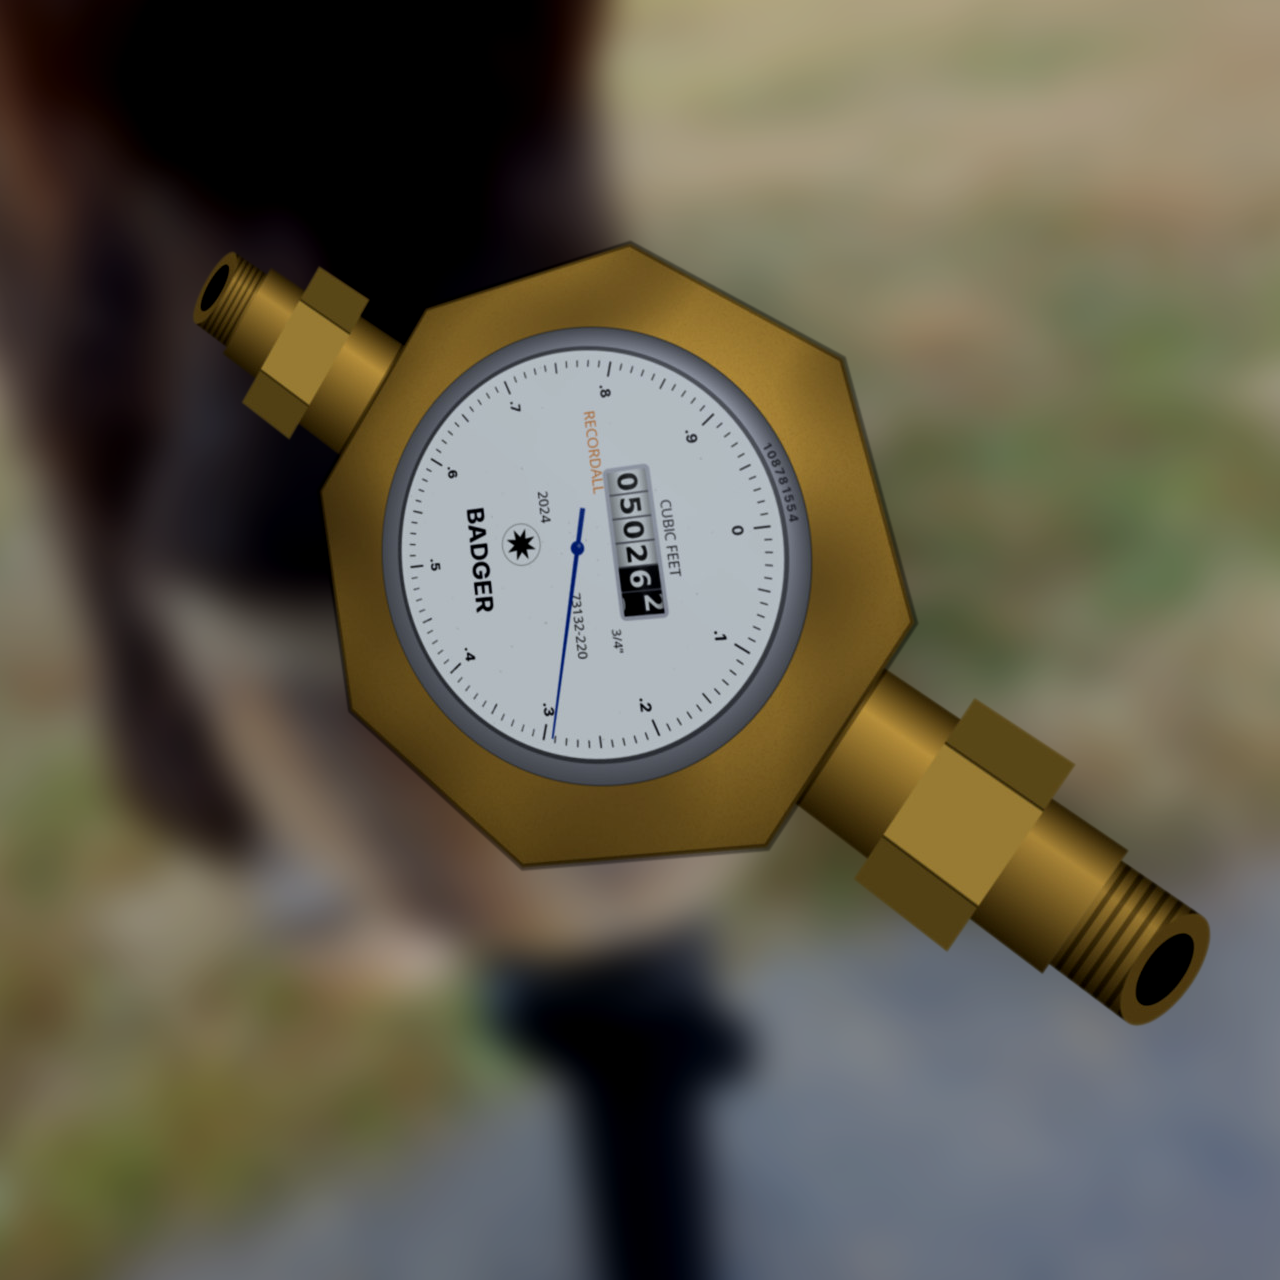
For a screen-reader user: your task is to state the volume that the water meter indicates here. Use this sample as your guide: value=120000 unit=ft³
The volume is value=50262.29 unit=ft³
